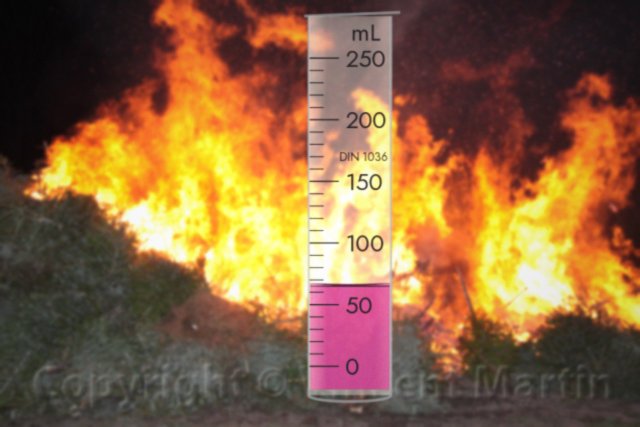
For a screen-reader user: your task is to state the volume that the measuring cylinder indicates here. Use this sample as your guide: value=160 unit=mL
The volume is value=65 unit=mL
